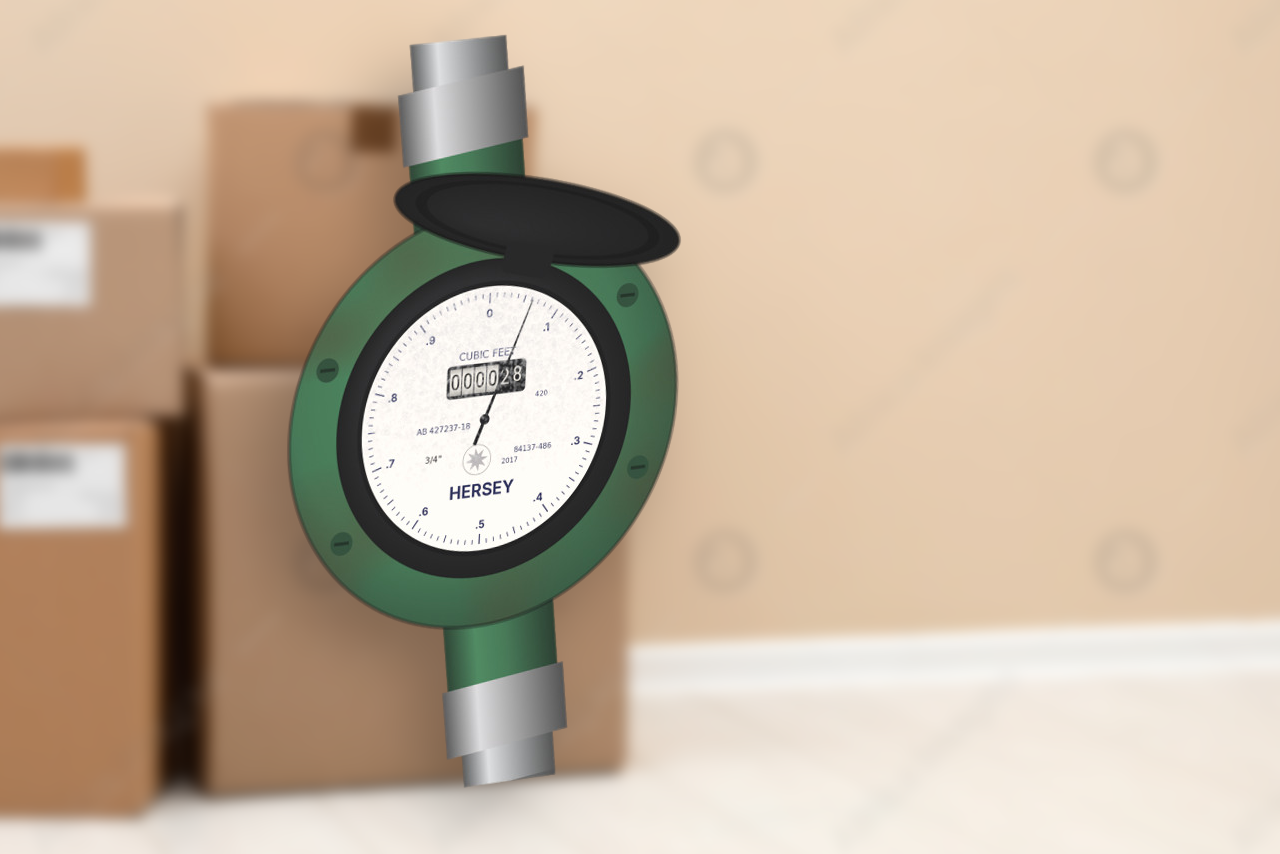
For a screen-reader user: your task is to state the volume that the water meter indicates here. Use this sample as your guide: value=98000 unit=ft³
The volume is value=28.06 unit=ft³
